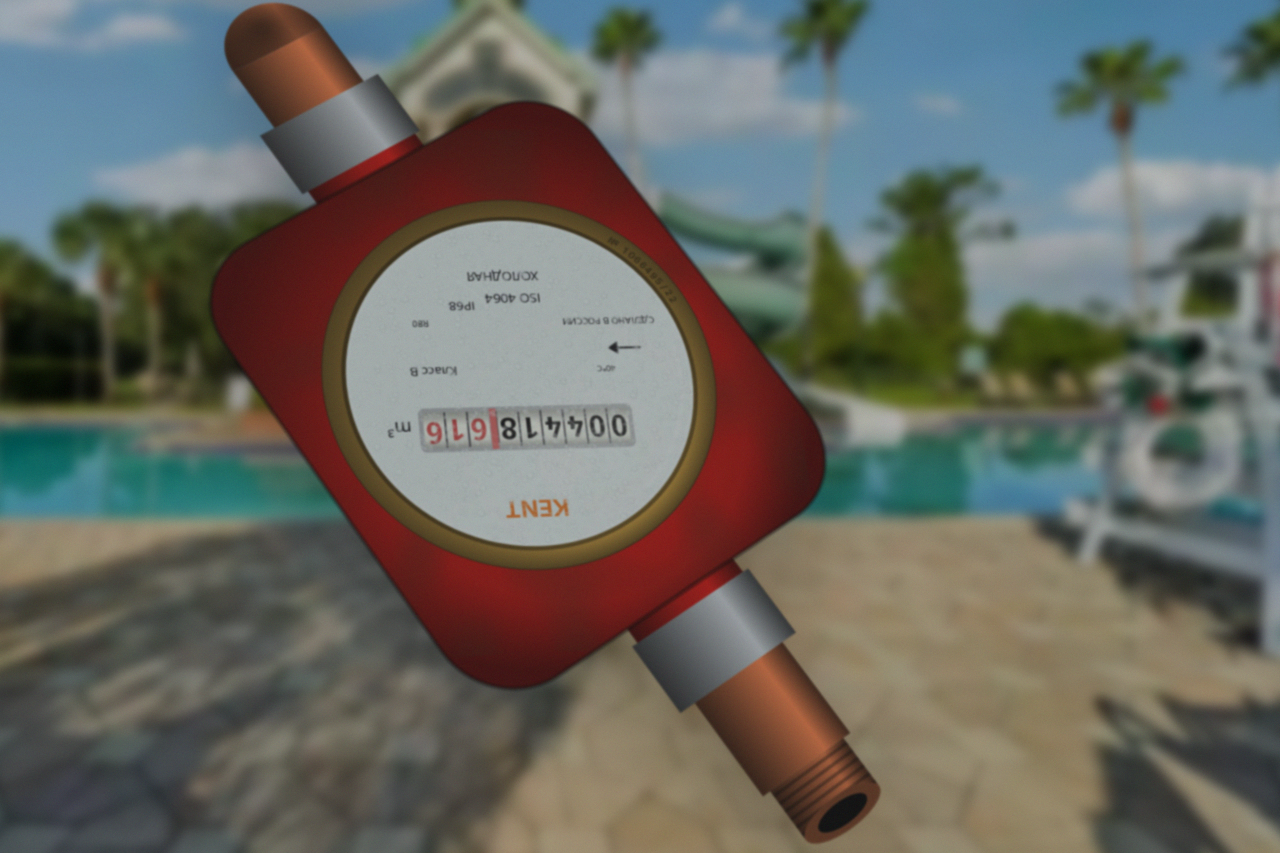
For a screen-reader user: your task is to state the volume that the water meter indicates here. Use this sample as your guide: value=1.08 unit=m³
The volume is value=4418.616 unit=m³
